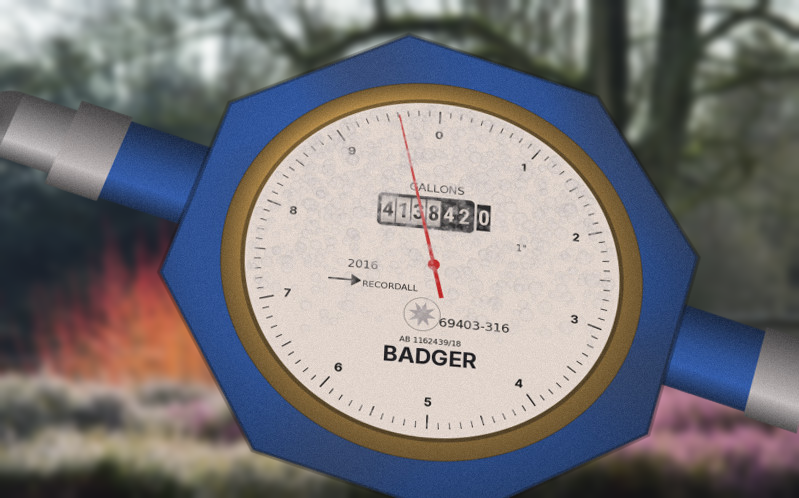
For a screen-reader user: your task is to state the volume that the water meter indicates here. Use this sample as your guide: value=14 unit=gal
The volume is value=4138419.6 unit=gal
